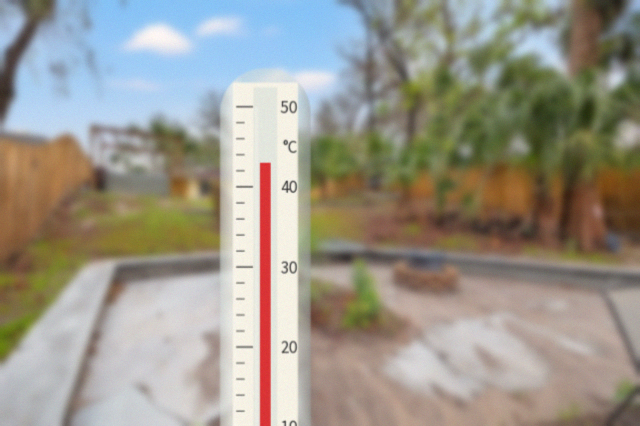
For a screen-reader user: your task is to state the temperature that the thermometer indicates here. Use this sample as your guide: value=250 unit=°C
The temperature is value=43 unit=°C
